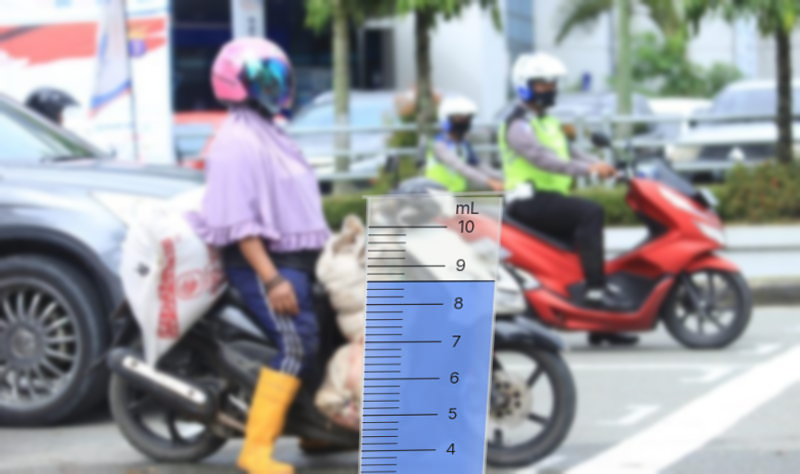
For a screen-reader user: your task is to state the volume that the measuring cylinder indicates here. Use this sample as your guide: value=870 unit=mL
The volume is value=8.6 unit=mL
